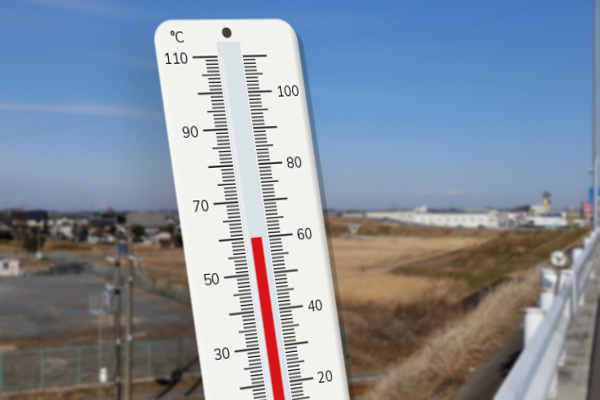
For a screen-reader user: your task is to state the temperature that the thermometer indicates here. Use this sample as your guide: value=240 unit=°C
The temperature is value=60 unit=°C
